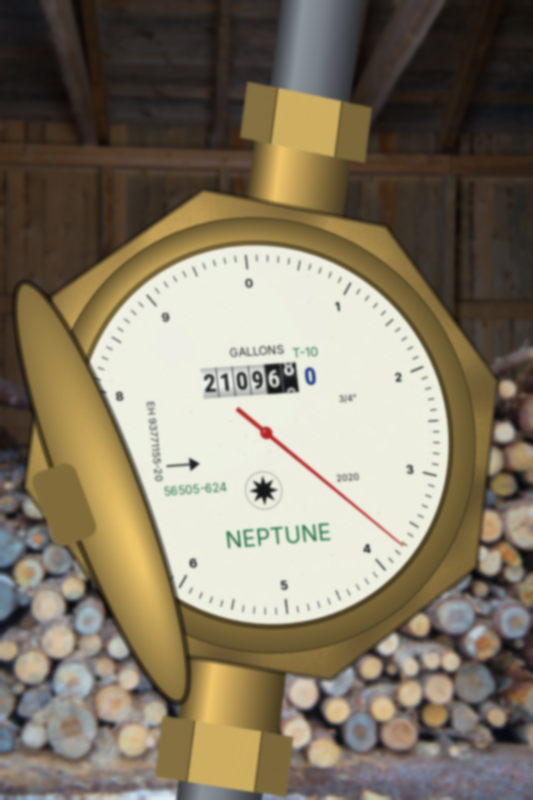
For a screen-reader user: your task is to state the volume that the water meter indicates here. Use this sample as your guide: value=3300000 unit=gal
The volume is value=2109683.7 unit=gal
